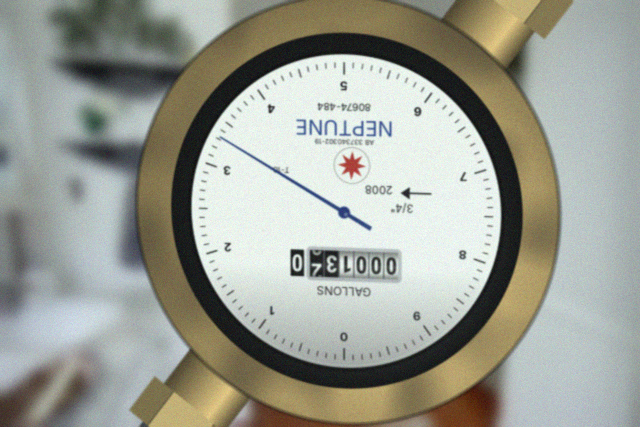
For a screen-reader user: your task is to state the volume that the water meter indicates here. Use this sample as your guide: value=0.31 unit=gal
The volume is value=1323.3 unit=gal
